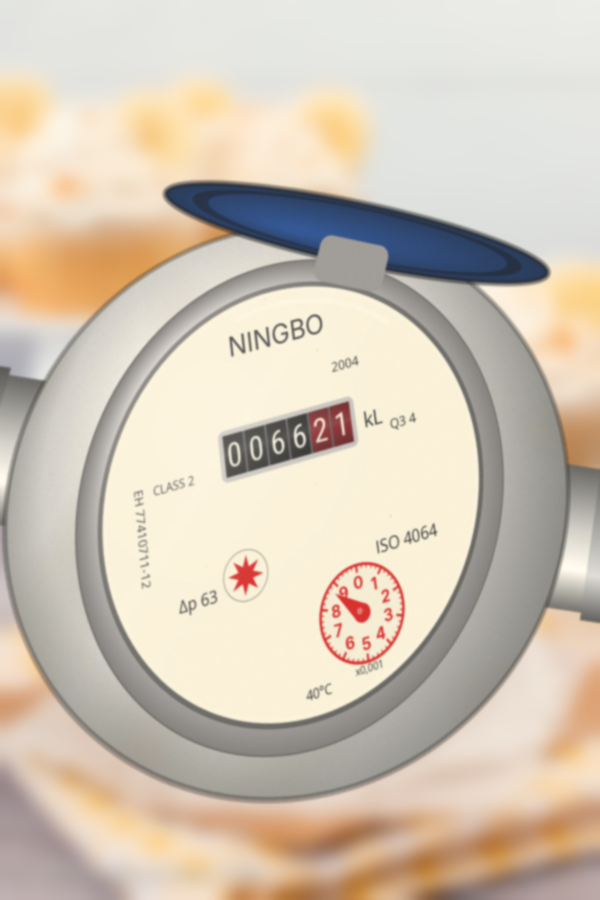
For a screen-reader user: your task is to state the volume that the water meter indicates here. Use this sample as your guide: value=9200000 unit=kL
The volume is value=66.218 unit=kL
